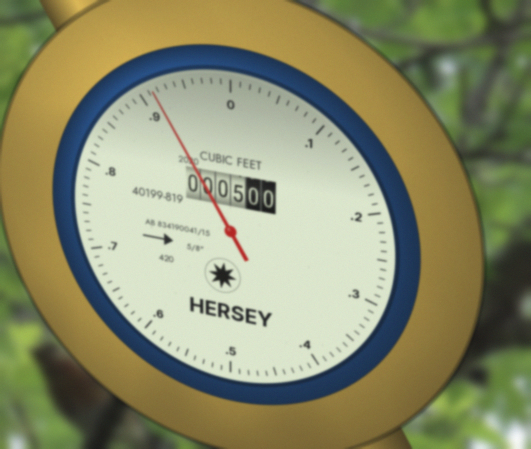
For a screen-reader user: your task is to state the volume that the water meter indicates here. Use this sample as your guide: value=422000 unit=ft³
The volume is value=499.91 unit=ft³
